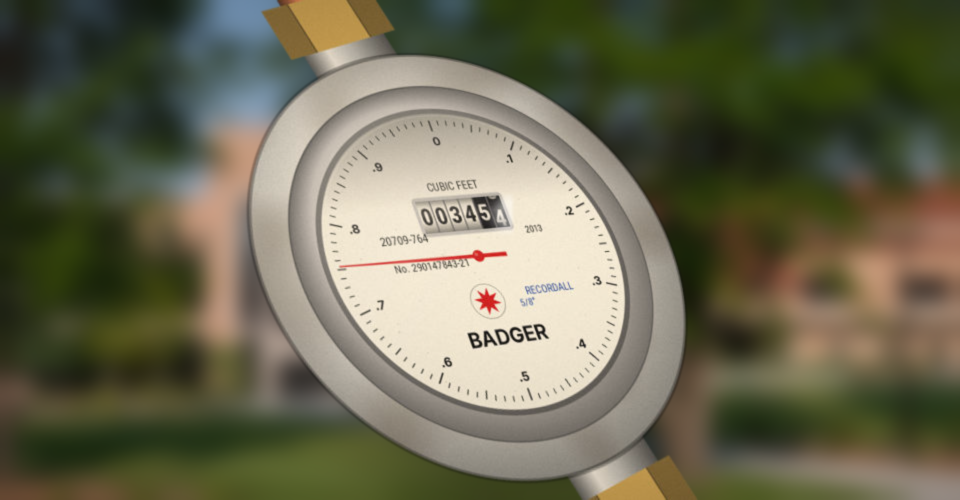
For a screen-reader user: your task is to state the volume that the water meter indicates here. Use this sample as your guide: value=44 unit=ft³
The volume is value=3453.75 unit=ft³
